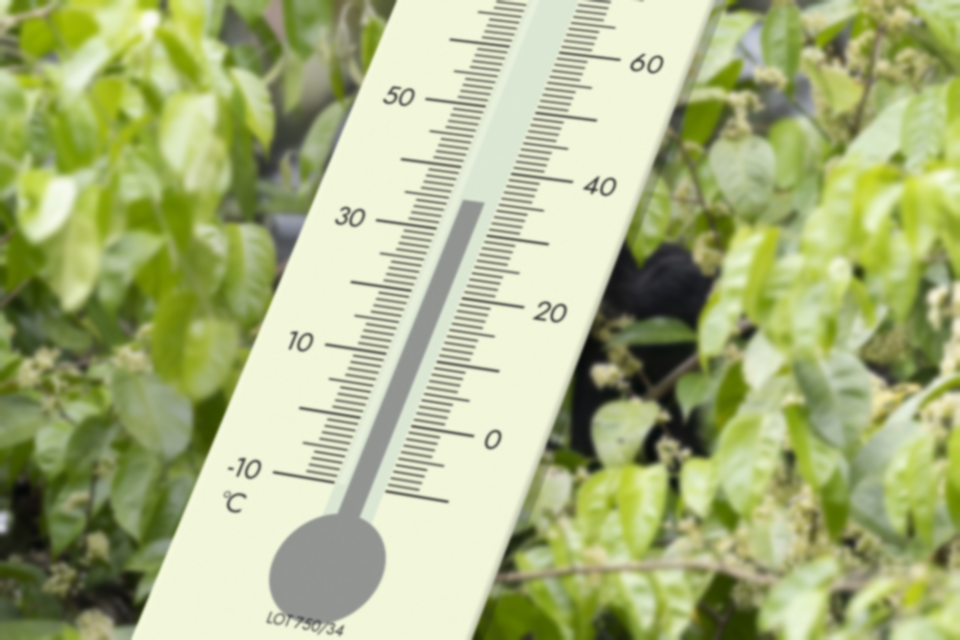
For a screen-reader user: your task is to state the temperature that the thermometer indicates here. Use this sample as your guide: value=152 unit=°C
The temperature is value=35 unit=°C
